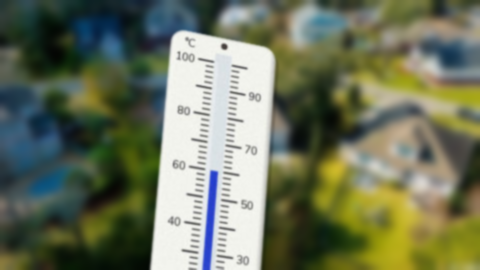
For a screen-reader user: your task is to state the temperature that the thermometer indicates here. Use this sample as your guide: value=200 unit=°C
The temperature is value=60 unit=°C
